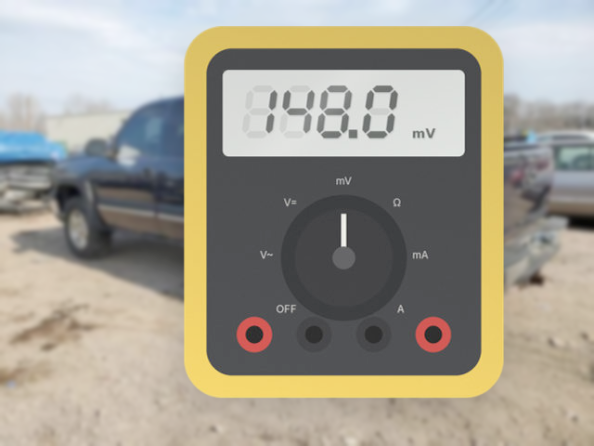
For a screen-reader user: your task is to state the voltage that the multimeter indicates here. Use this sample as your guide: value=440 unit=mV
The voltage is value=148.0 unit=mV
